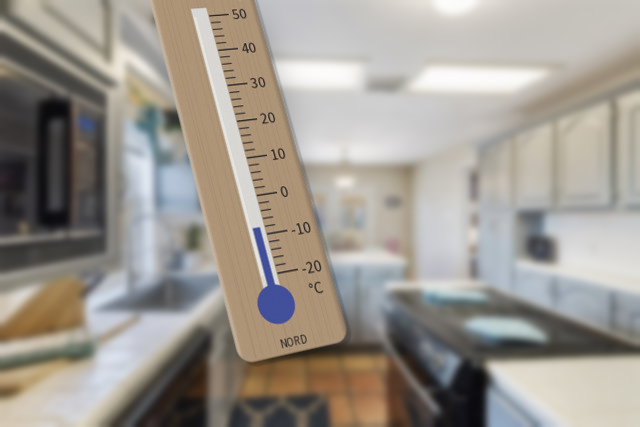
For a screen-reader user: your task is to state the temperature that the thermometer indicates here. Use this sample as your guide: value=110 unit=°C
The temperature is value=-8 unit=°C
